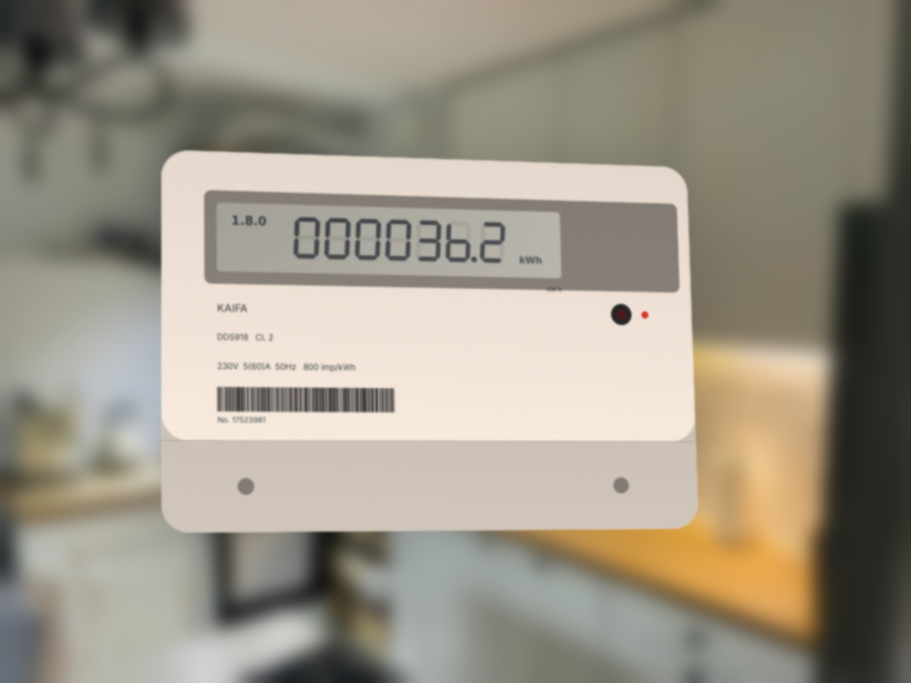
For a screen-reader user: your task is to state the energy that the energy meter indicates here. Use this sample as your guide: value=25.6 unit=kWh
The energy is value=36.2 unit=kWh
